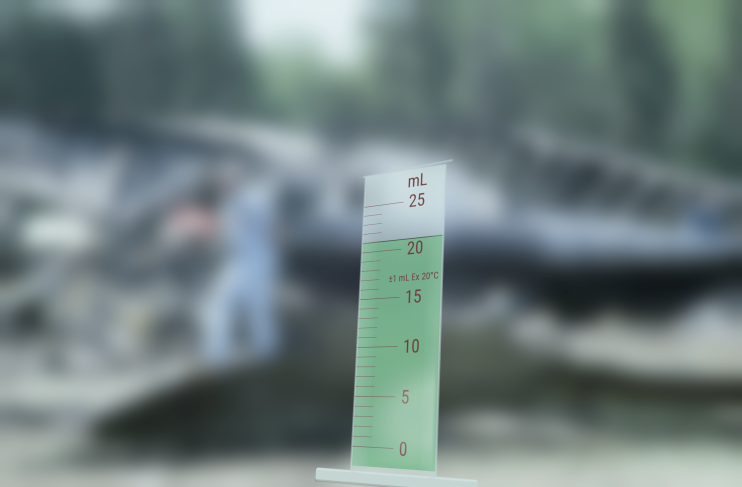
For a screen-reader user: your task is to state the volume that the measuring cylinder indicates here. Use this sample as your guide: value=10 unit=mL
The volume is value=21 unit=mL
